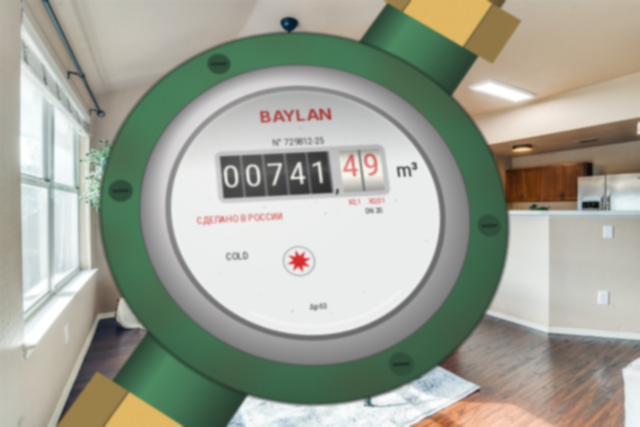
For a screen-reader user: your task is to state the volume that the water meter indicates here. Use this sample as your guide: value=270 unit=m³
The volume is value=741.49 unit=m³
